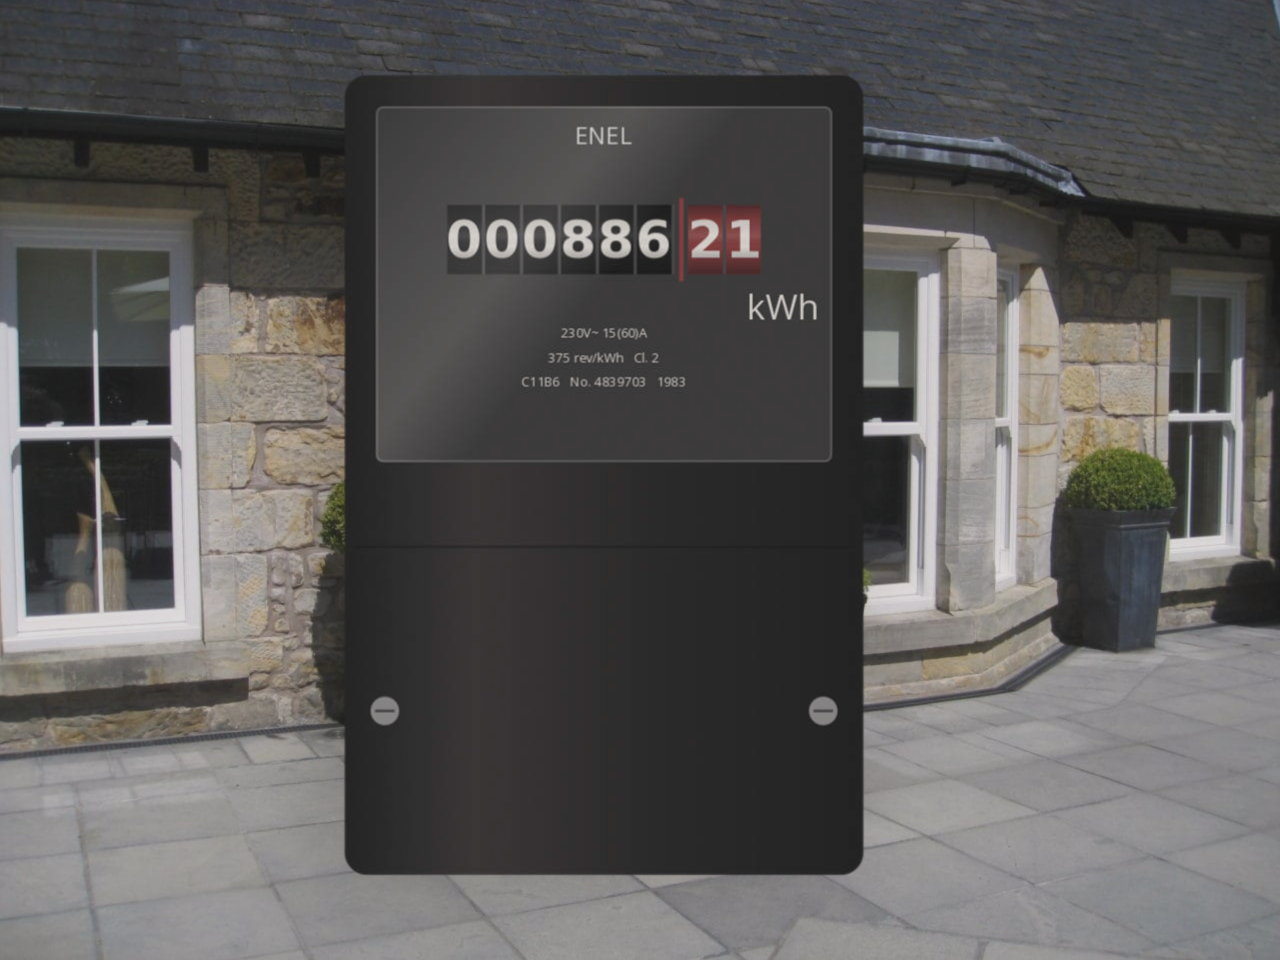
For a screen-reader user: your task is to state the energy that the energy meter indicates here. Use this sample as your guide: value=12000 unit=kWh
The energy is value=886.21 unit=kWh
